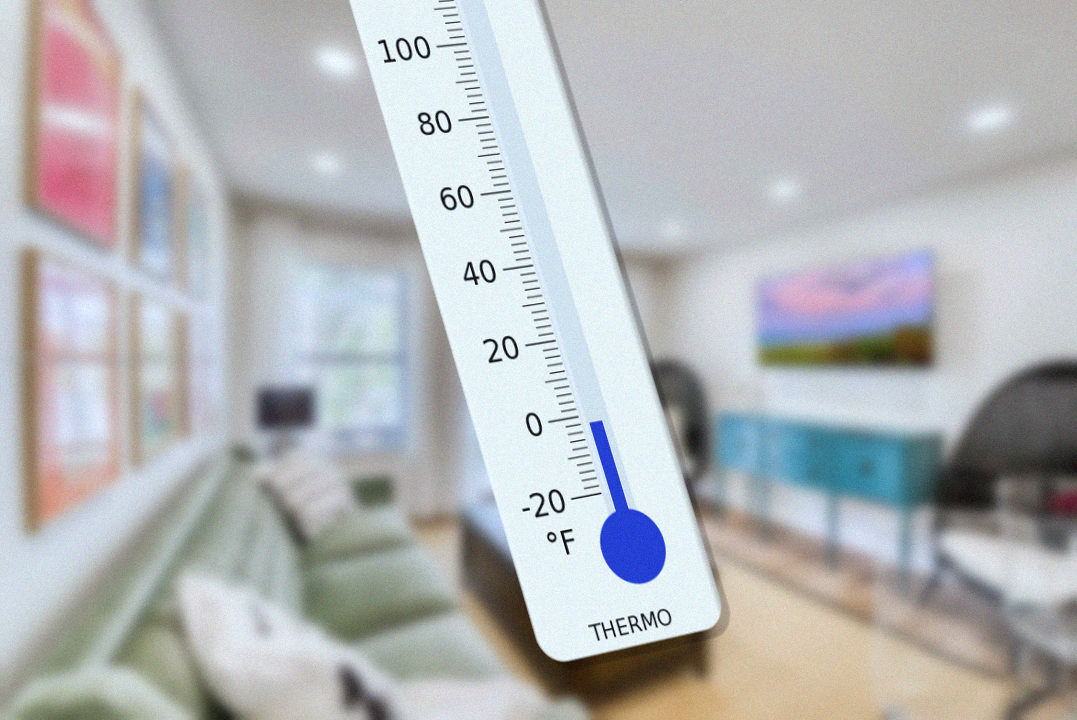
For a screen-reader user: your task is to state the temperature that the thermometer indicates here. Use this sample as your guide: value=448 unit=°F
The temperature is value=-2 unit=°F
